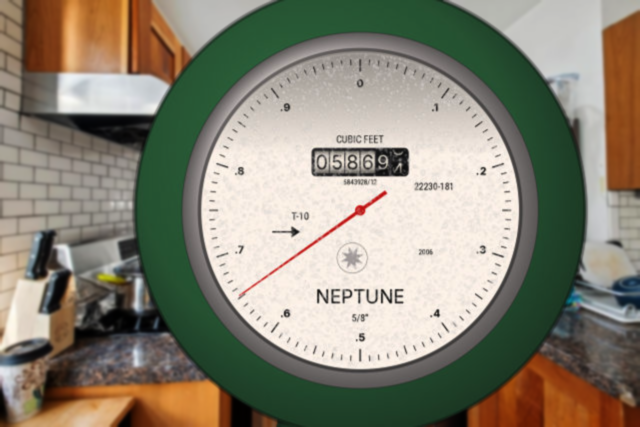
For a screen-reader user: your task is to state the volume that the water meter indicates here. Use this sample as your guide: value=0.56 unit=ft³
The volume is value=58693.65 unit=ft³
